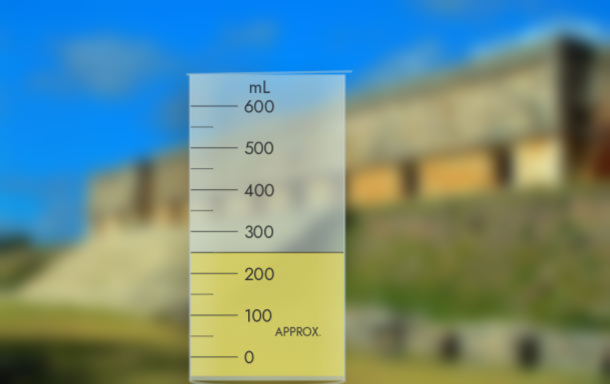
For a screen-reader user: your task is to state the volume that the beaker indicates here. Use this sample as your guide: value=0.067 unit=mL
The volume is value=250 unit=mL
